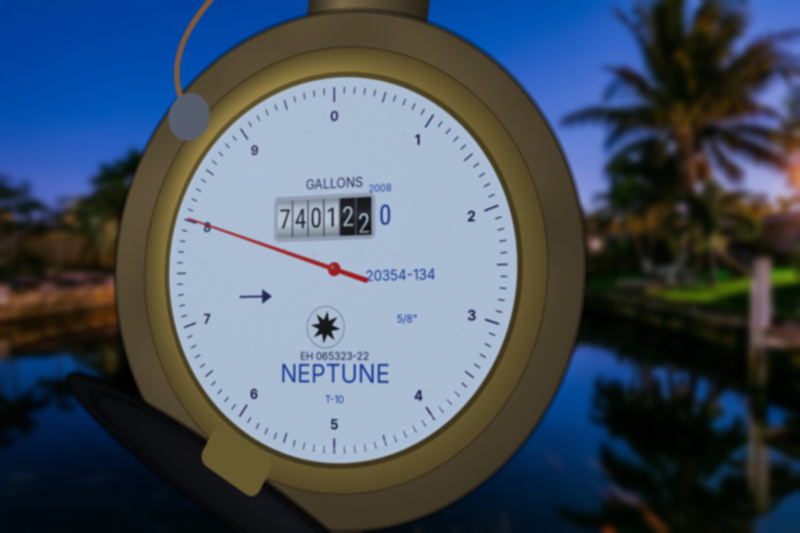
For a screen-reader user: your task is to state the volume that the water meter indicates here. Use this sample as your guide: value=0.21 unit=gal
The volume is value=7401218.0 unit=gal
